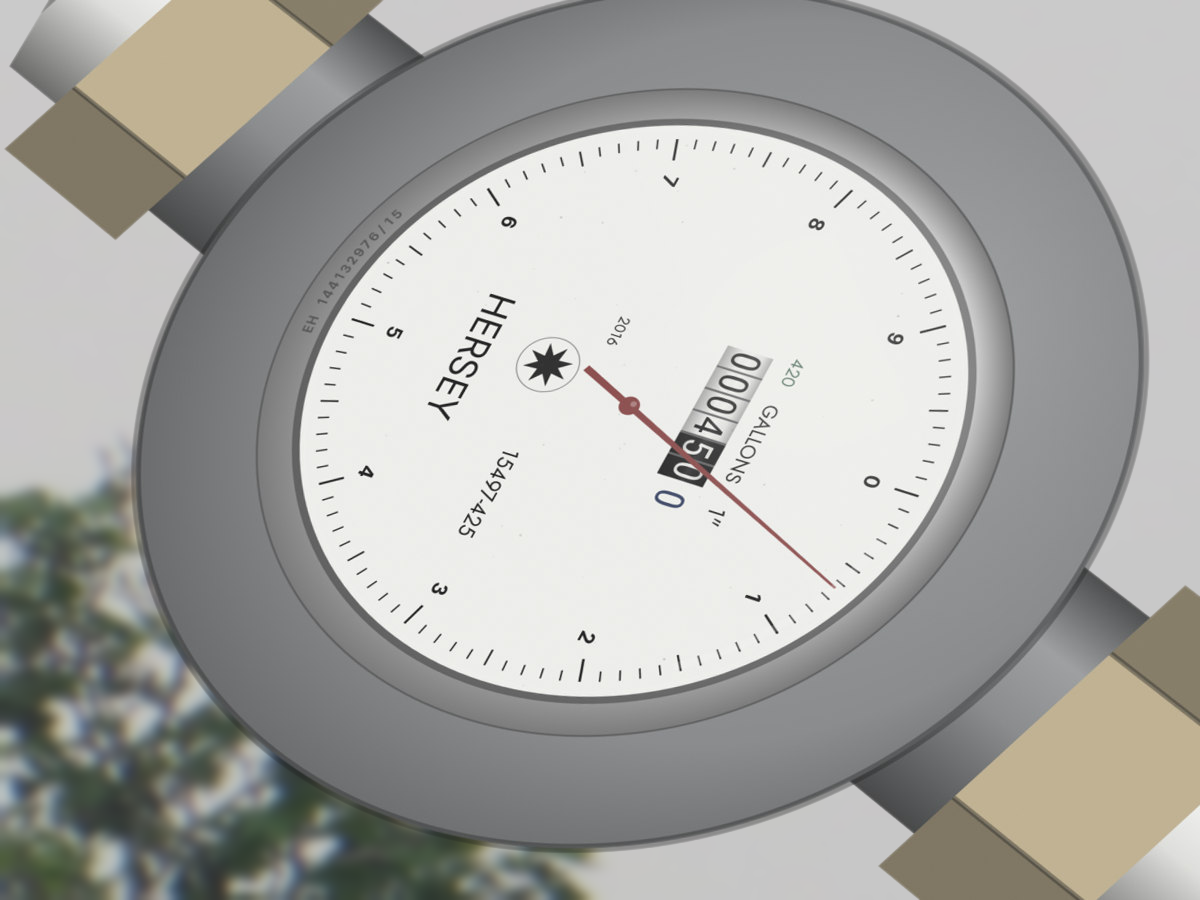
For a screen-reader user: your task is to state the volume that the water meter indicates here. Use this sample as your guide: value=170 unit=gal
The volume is value=4500.6 unit=gal
